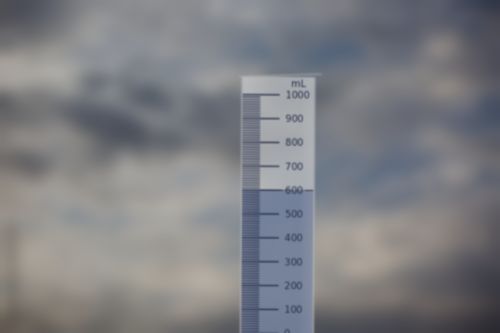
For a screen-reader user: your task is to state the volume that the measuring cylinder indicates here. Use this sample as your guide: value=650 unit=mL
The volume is value=600 unit=mL
